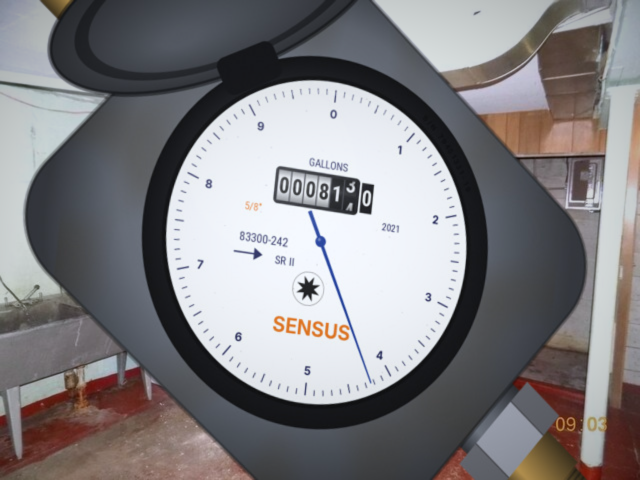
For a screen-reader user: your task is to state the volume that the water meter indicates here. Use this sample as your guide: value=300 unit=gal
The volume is value=8134.2 unit=gal
